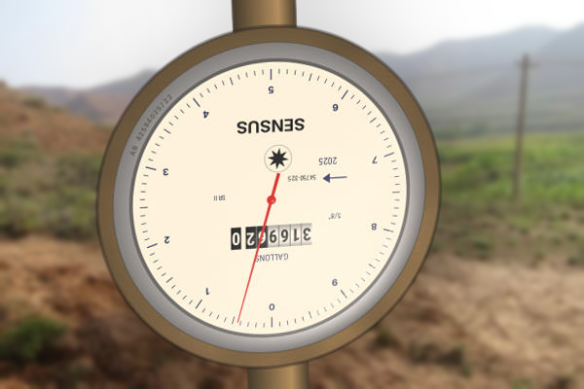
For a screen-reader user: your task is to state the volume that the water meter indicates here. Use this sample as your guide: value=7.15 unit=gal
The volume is value=3169620.4 unit=gal
